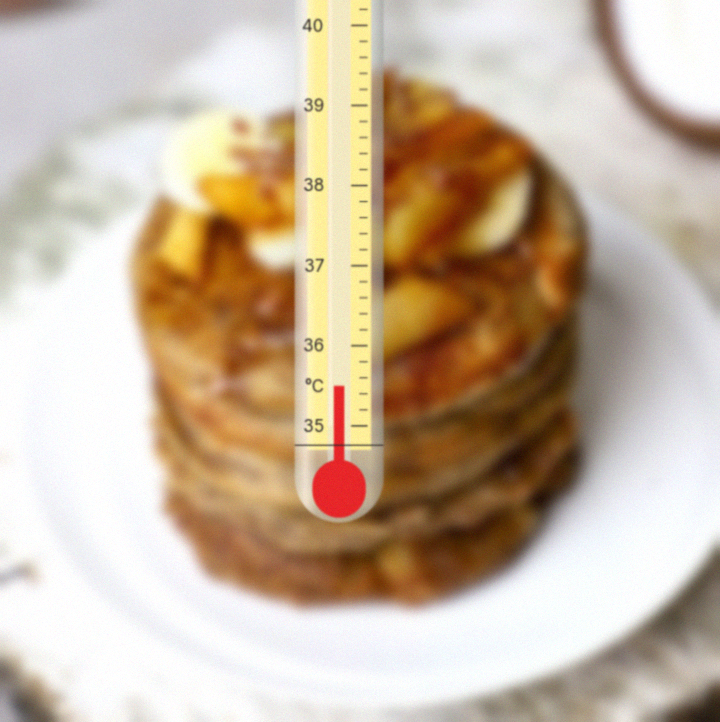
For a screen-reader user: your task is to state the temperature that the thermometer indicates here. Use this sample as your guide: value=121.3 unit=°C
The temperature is value=35.5 unit=°C
